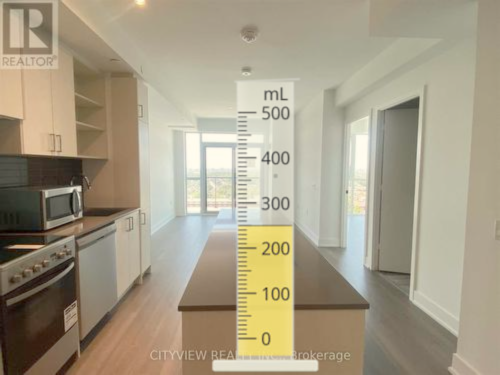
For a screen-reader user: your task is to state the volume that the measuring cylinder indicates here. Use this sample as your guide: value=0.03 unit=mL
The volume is value=250 unit=mL
